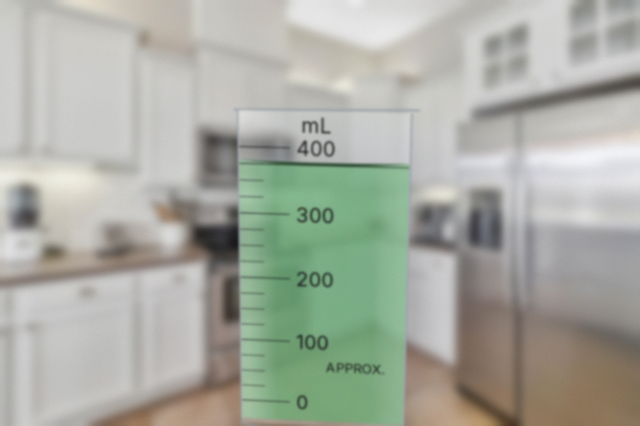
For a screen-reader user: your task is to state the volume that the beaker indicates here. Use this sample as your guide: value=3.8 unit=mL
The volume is value=375 unit=mL
